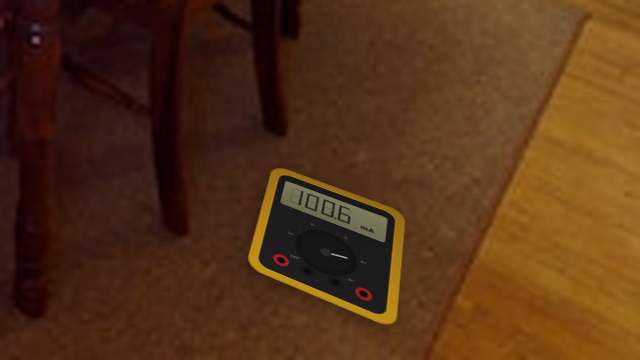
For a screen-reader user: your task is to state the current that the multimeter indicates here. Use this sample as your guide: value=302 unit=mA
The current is value=100.6 unit=mA
